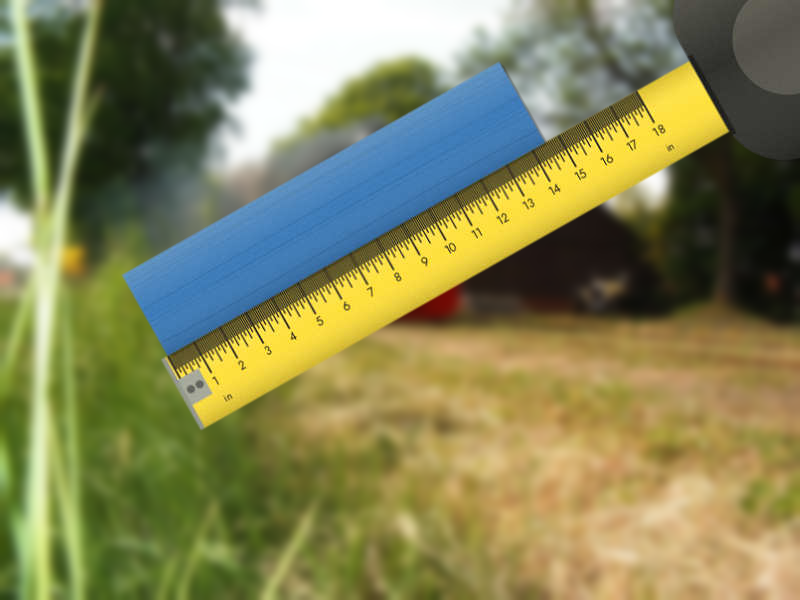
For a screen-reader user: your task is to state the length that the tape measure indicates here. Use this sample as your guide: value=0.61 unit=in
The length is value=14.5 unit=in
